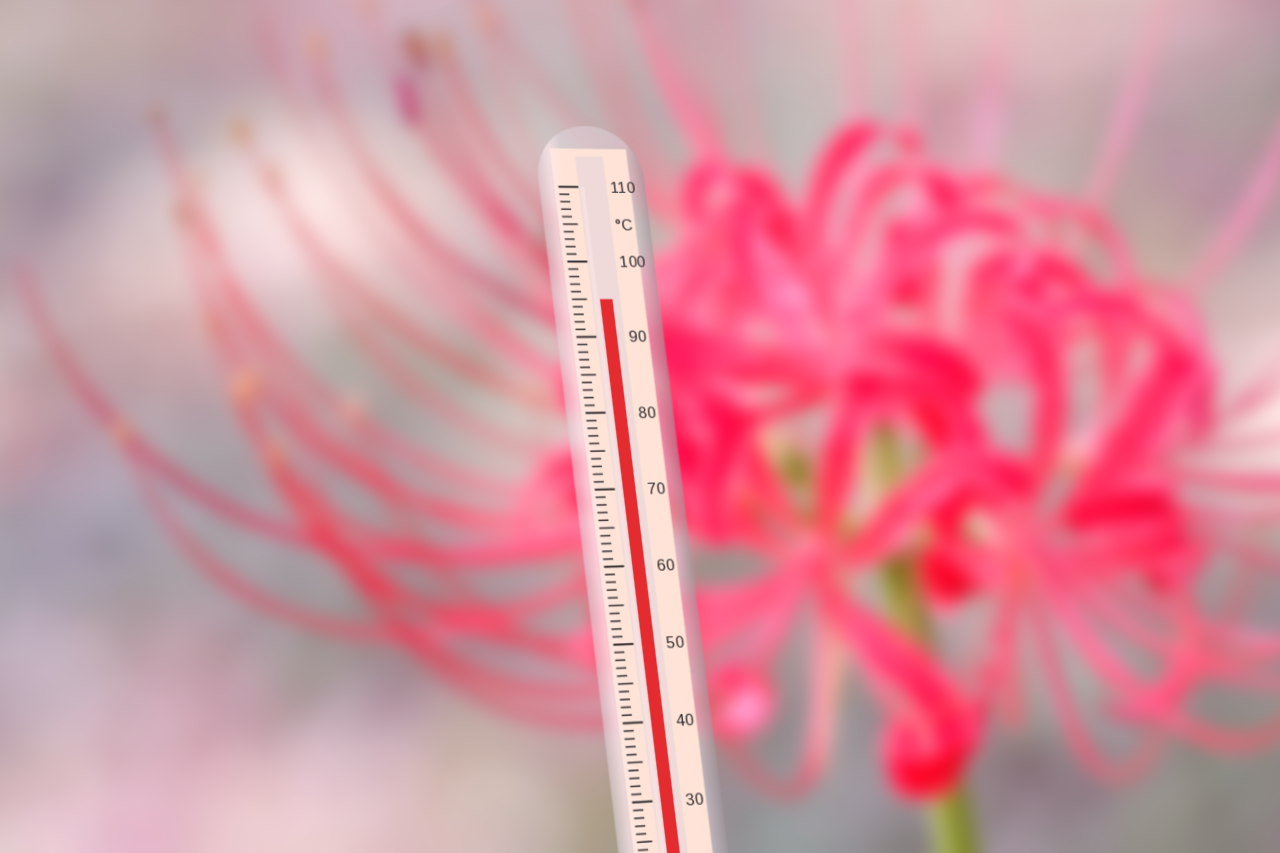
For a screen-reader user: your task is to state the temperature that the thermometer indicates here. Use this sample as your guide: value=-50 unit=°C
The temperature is value=95 unit=°C
